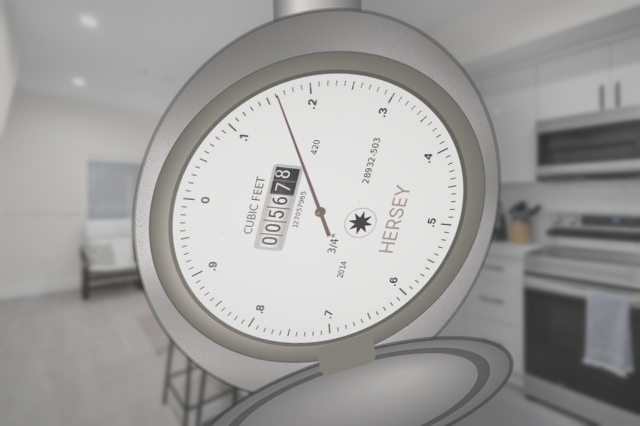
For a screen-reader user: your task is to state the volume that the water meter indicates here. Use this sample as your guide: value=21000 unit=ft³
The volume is value=5678.16 unit=ft³
